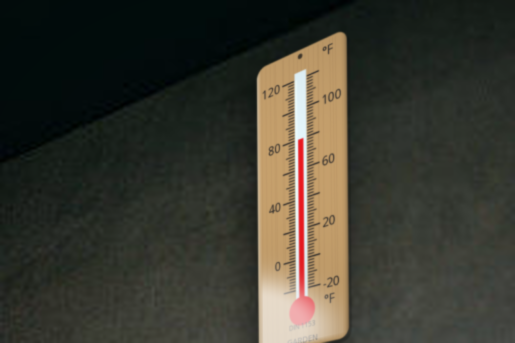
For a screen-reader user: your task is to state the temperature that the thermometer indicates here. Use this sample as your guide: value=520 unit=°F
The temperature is value=80 unit=°F
